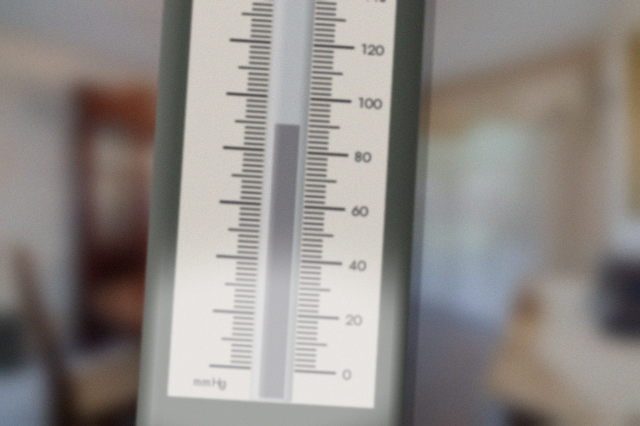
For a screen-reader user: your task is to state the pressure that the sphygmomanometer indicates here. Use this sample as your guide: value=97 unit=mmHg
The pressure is value=90 unit=mmHg
